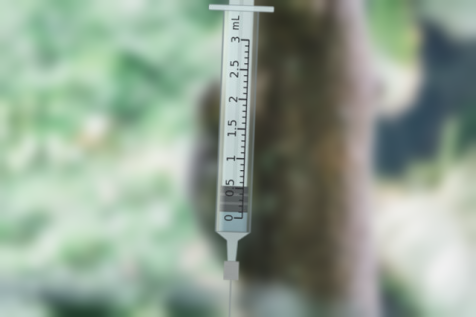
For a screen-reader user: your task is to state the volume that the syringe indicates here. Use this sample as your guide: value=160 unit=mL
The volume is value=0.1 unit=mL
